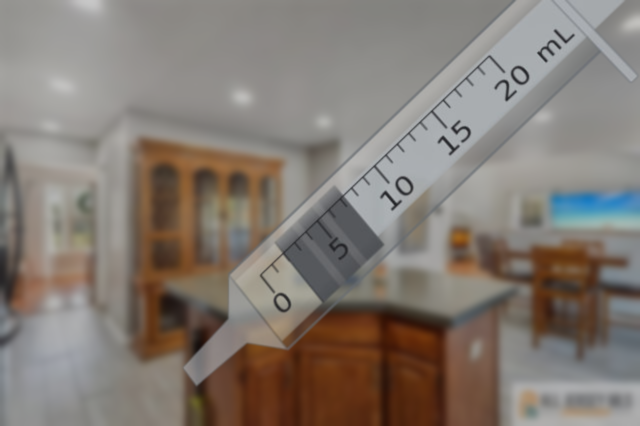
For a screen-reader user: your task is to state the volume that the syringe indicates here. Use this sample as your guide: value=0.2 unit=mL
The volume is value=2 unit=mL
